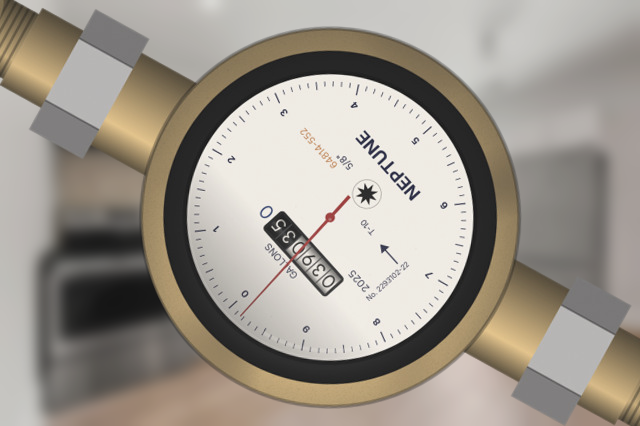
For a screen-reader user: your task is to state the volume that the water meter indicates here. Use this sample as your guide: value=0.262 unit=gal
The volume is value=390349.8 unit=gal
